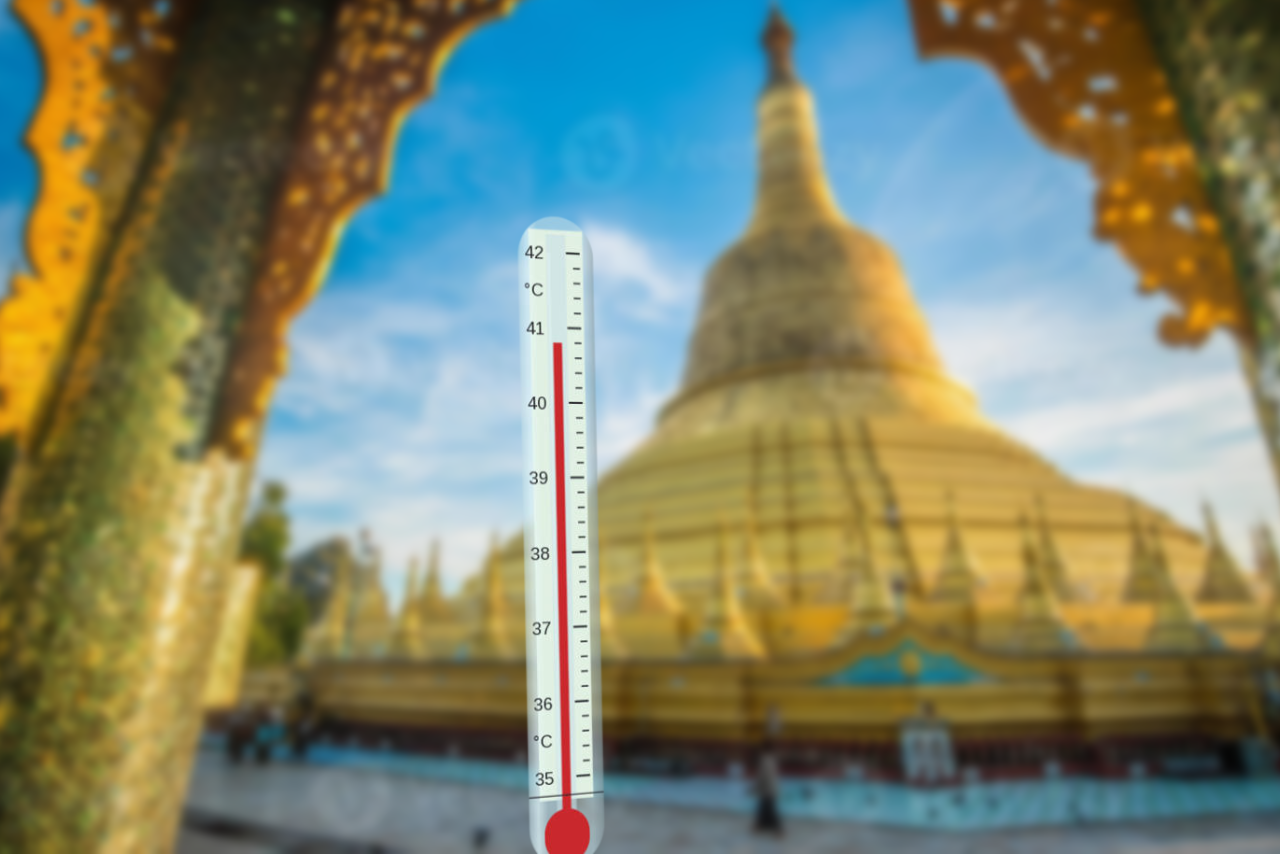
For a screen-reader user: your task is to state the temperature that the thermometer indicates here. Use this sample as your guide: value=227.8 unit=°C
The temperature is value=40.8 unit=°C
